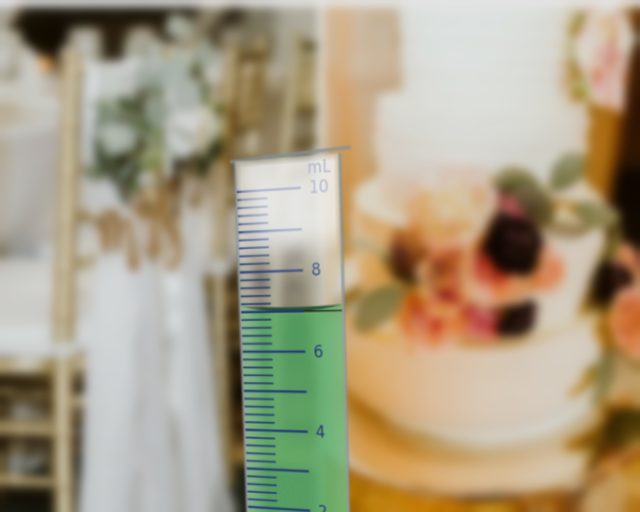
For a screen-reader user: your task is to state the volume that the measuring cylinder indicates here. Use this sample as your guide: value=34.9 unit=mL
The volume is value=7 unit=mL
